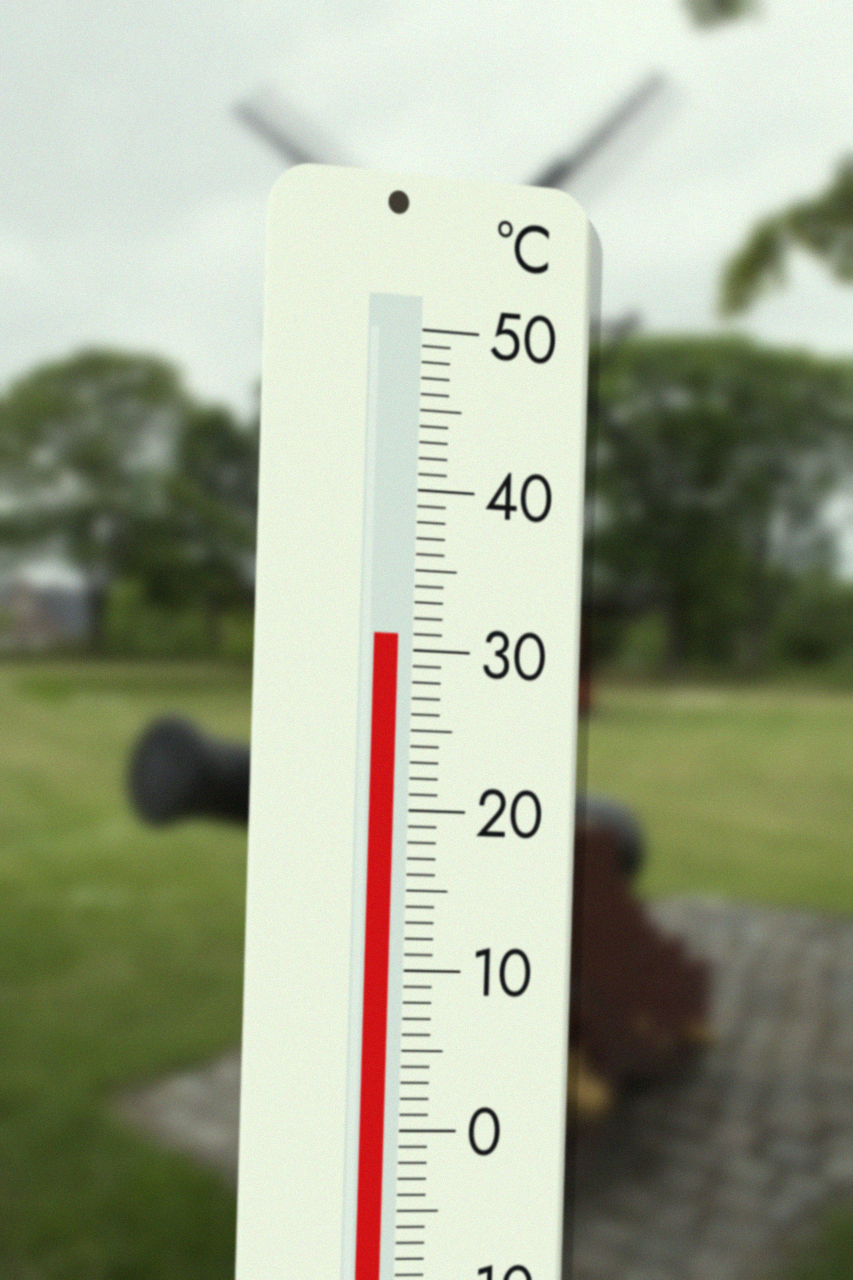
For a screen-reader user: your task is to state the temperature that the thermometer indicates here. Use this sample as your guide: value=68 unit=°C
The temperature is value=31 unit=°C
